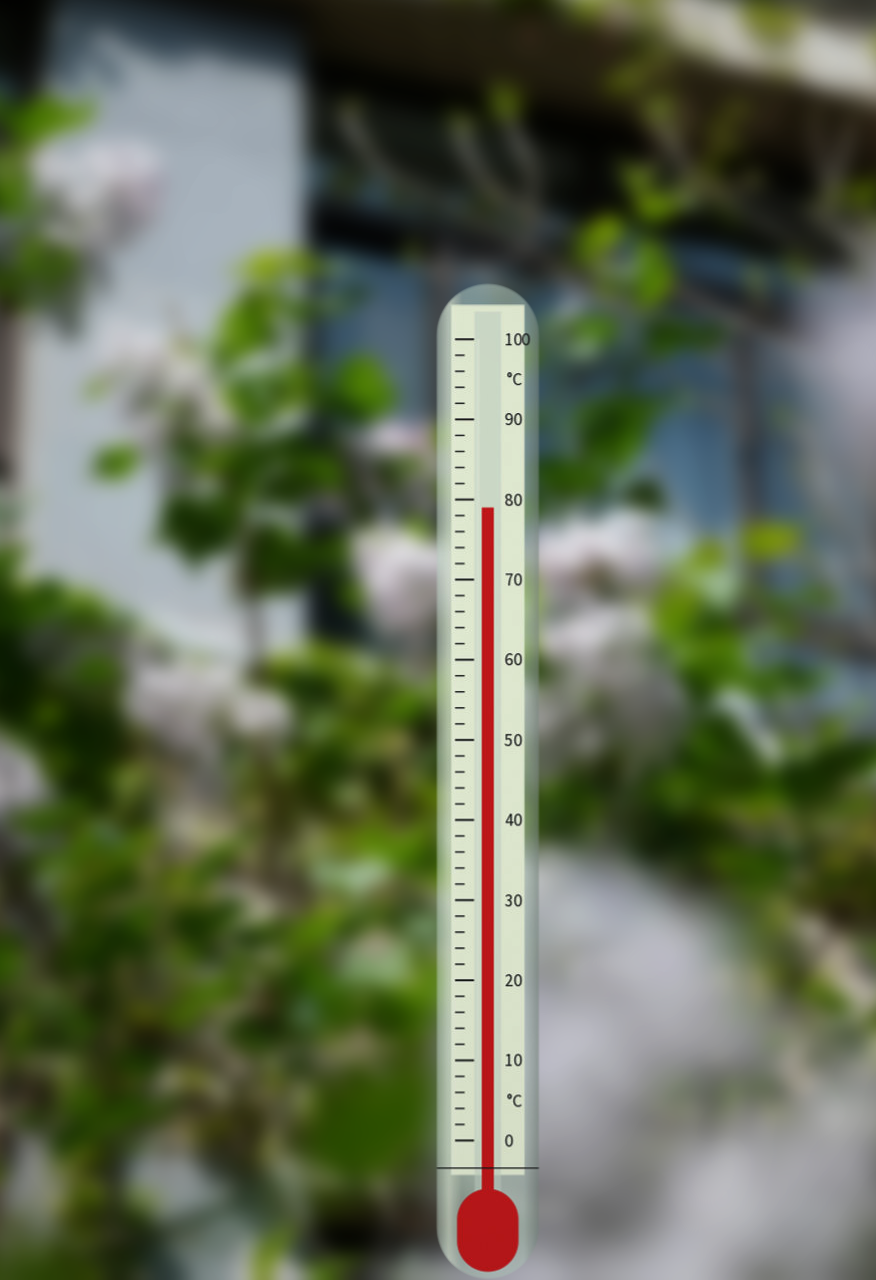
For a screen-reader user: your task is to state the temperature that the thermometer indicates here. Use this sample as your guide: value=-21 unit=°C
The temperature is value=79 unit=°C
